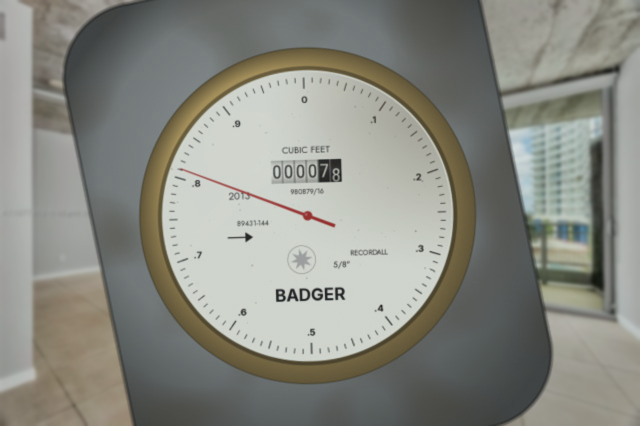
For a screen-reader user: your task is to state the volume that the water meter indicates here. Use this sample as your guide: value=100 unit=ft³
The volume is value=77.81 unit=ft³
